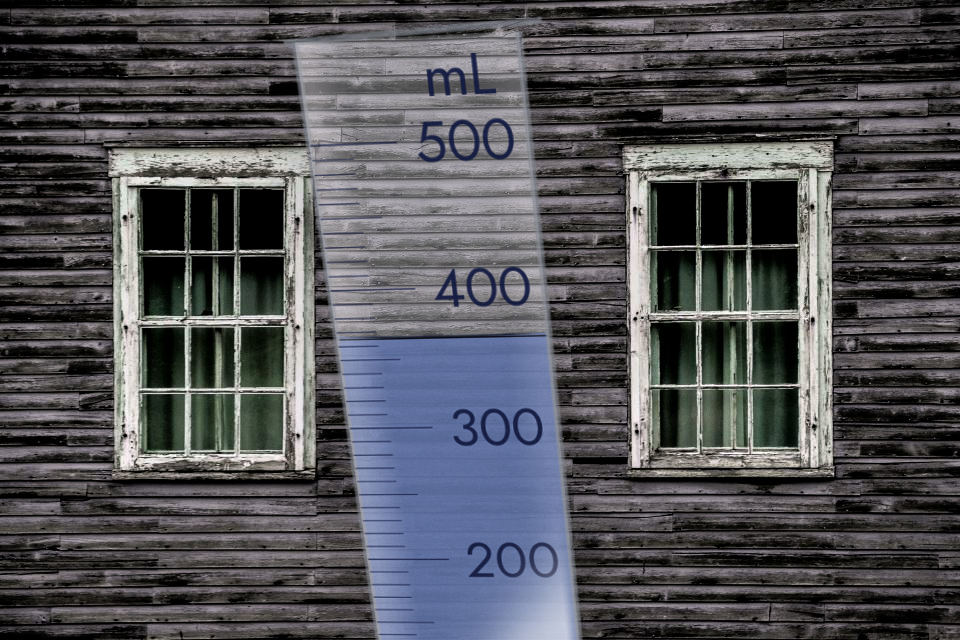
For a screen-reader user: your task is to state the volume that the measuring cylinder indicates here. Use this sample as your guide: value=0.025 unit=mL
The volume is value=365 unit=mL
